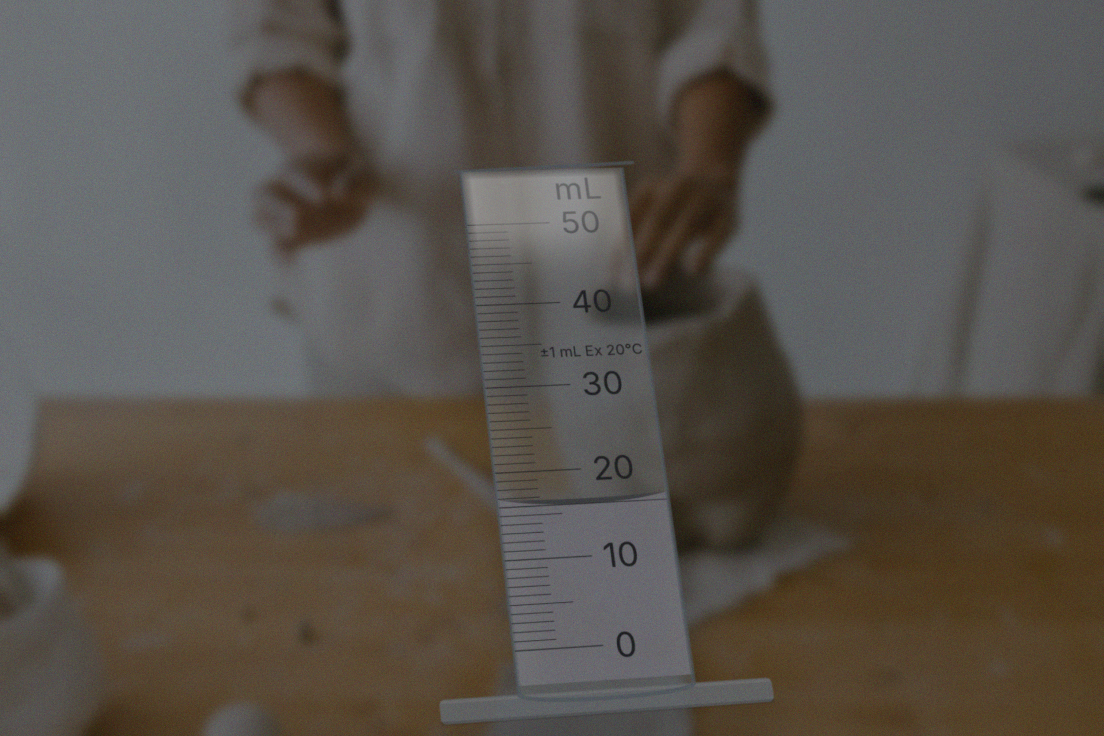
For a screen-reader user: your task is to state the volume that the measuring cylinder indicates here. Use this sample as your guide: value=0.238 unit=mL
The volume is value=16 unit=mL
